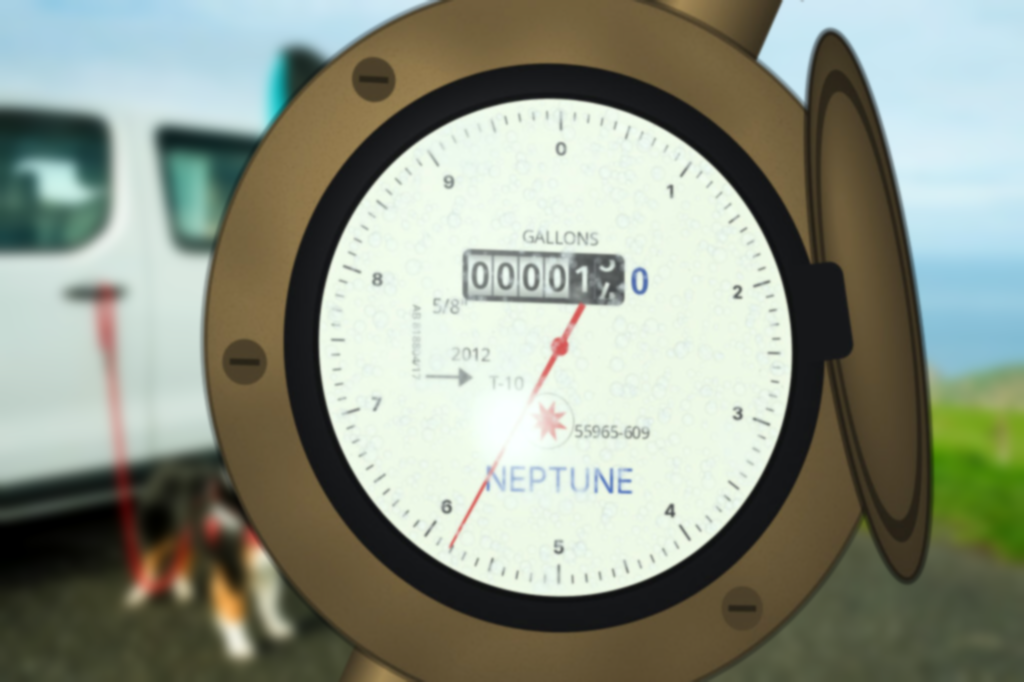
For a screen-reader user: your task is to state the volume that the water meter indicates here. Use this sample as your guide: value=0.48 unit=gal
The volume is value=135.8 unit=gal
